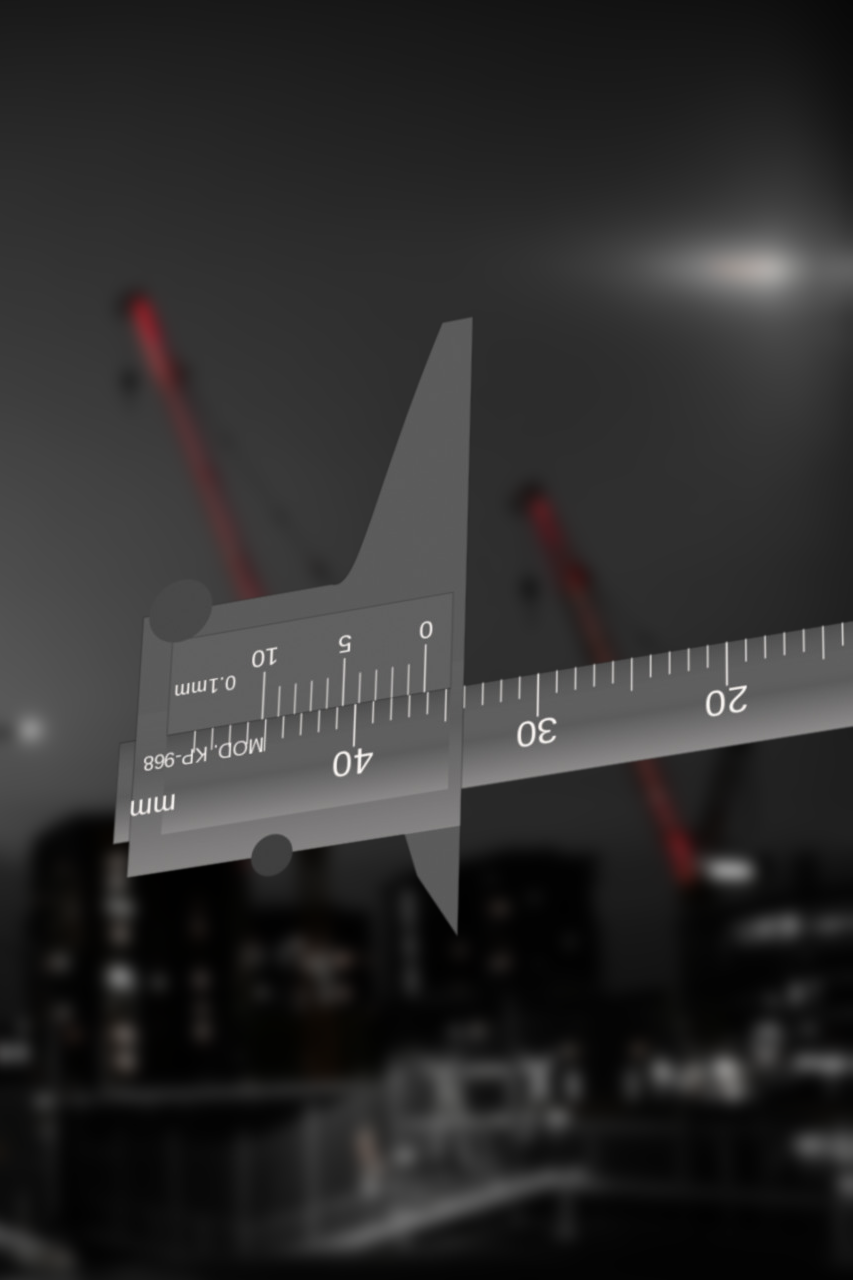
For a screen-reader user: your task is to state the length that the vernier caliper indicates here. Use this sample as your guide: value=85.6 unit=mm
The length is value=36.2 unit=mm
